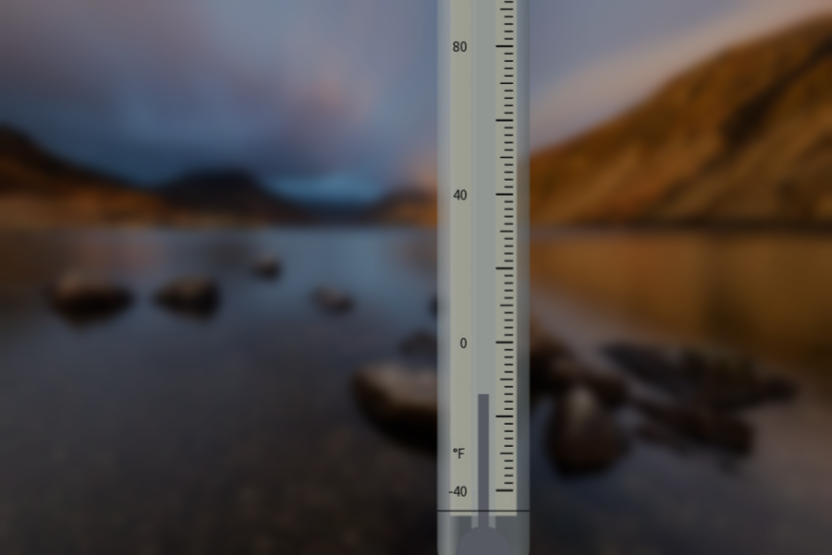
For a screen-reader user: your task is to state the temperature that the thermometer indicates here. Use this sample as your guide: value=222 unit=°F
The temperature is value=-14 unit=°F
